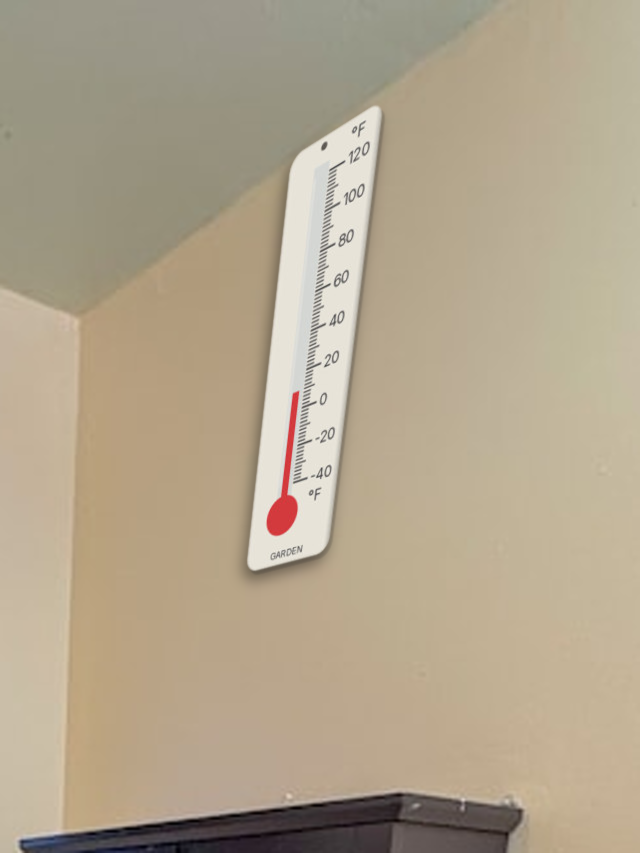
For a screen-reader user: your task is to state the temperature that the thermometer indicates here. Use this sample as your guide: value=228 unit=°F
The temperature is value=10 unit=°F
